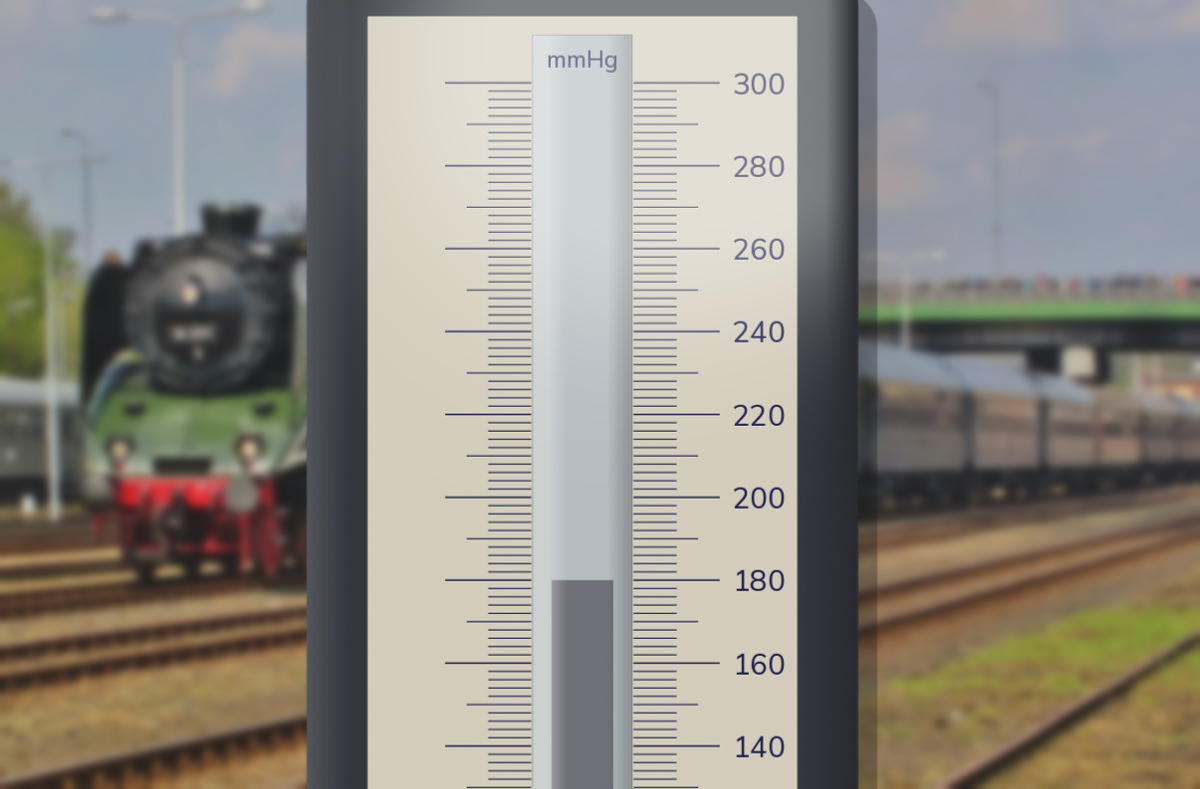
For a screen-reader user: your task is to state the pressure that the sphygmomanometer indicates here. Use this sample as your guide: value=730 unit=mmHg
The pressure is value=180 unit=mmHg
